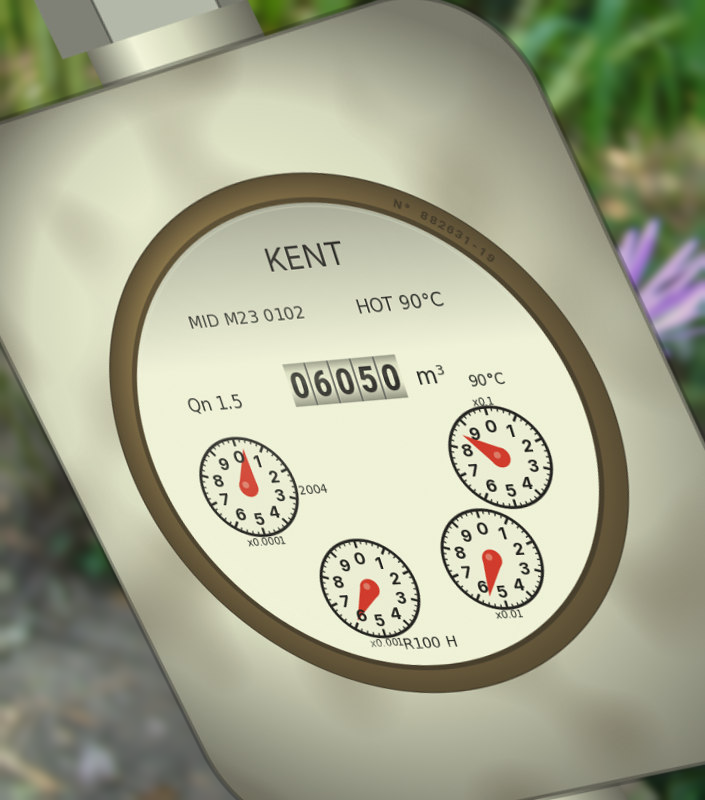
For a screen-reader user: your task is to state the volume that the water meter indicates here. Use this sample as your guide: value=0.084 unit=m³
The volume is value=6050.8560 unit=m³
